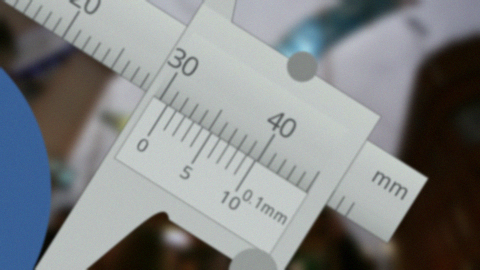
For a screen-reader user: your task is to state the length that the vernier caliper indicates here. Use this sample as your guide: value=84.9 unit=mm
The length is value=30.8 unit=mm
